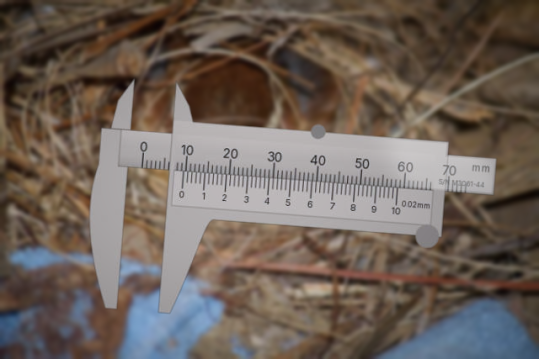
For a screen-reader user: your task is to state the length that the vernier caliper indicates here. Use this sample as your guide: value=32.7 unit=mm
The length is value=9.5 unit=mm
